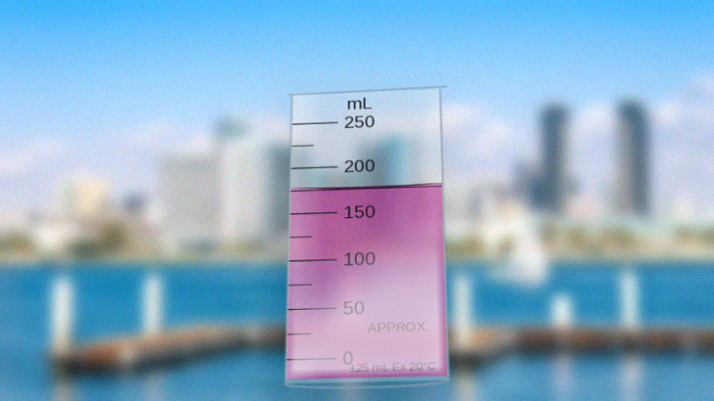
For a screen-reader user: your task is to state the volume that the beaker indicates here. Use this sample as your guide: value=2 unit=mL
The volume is value=175 unit=mL
